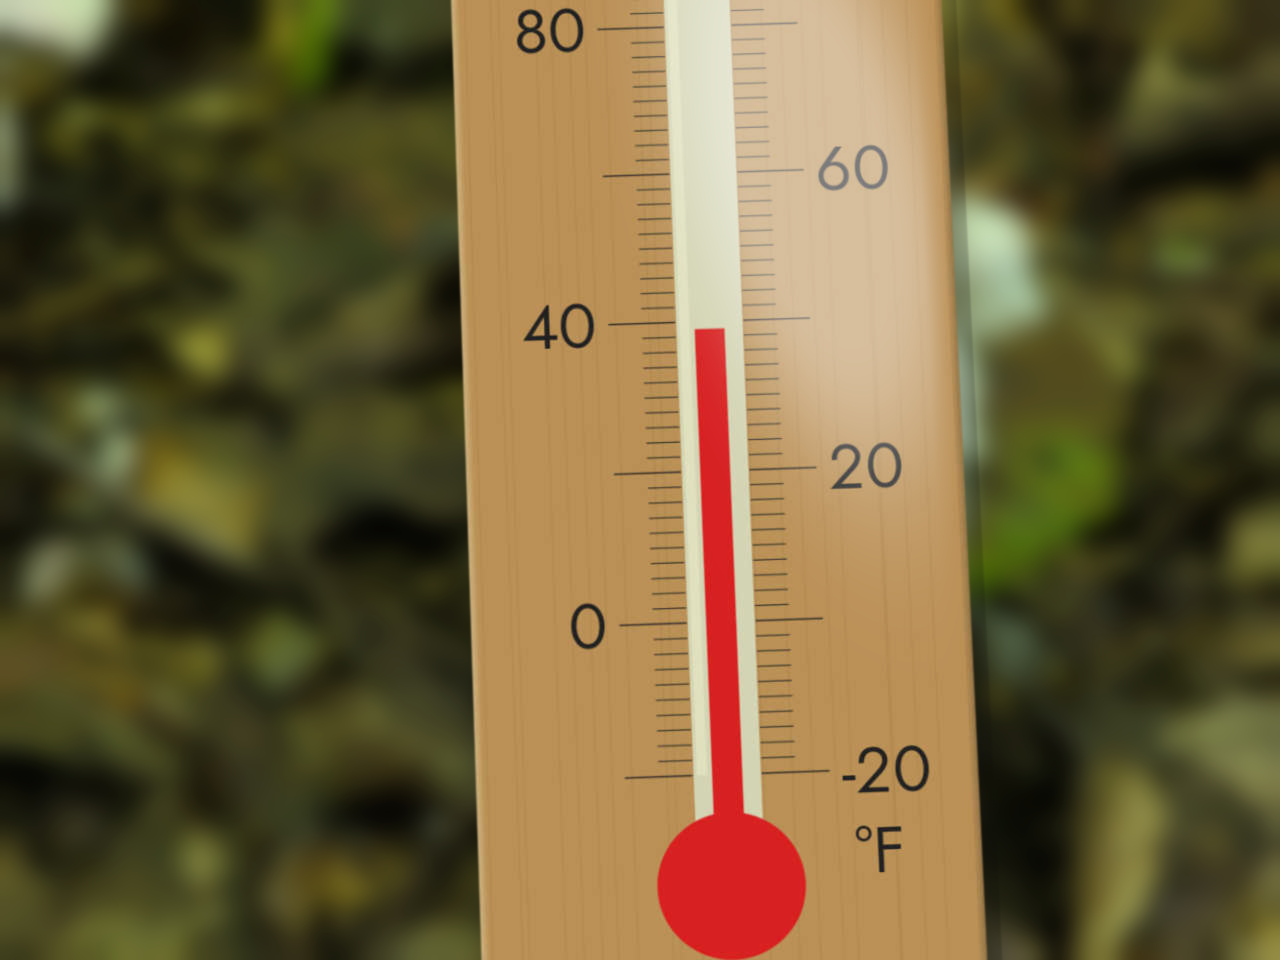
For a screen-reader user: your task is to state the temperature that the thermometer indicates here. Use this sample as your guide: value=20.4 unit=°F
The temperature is value=39 unit=°F
